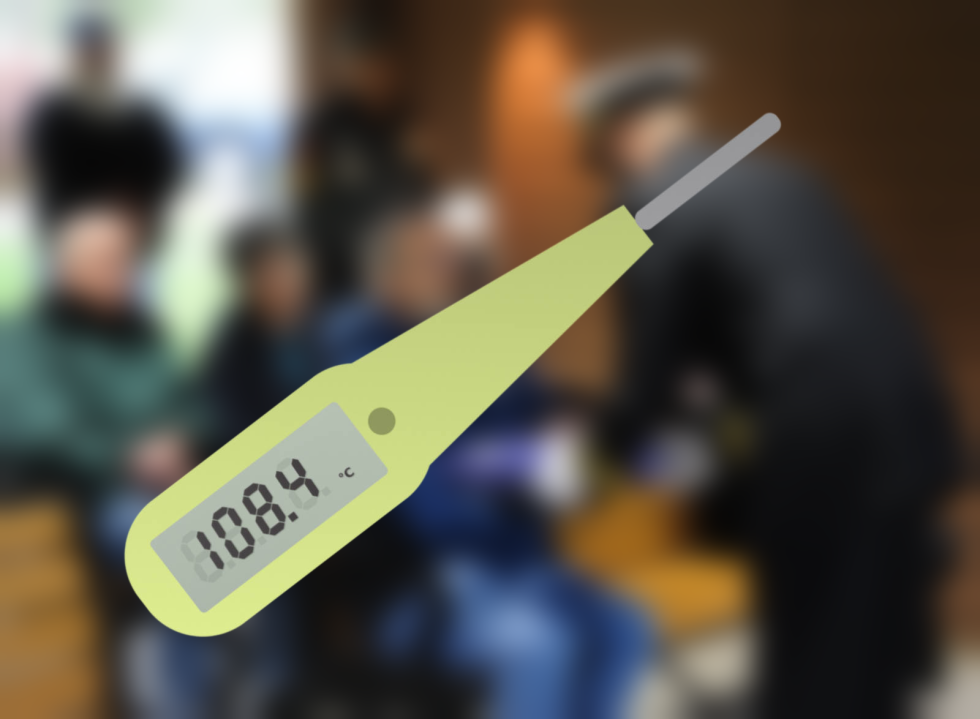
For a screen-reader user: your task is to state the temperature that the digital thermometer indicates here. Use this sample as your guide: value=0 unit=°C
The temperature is value=108.4 unit=°C
